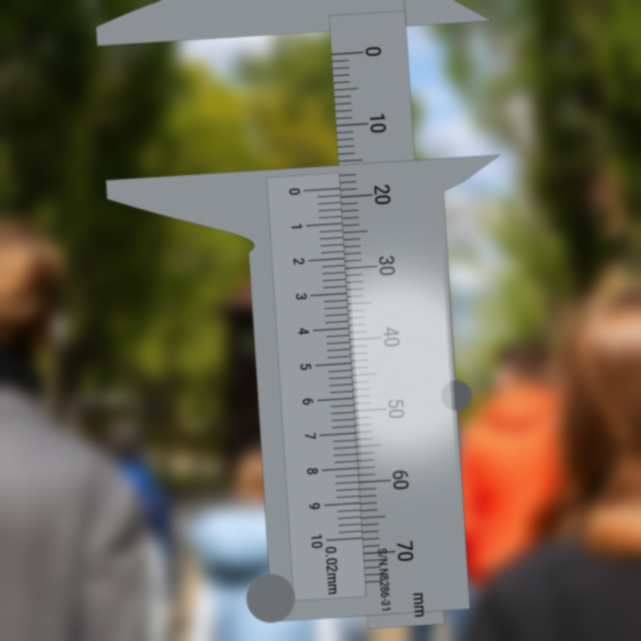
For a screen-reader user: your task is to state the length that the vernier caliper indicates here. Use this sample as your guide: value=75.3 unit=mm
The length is value=18.8 unit=mm
